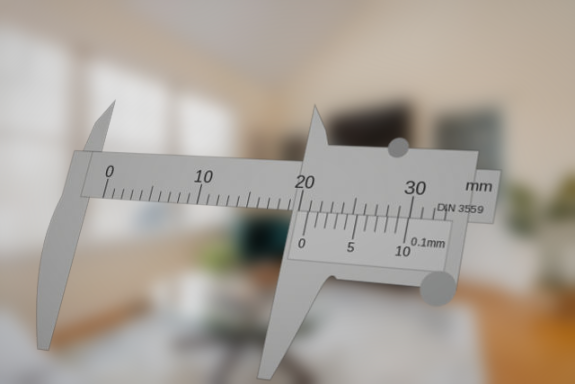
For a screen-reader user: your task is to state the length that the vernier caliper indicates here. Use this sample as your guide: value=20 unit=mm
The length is value=20.9 unit=mm
